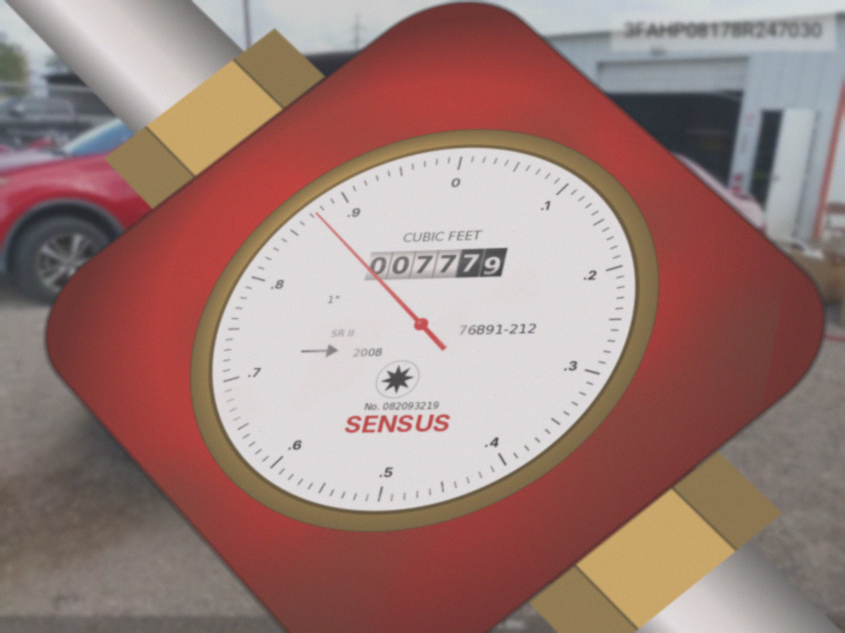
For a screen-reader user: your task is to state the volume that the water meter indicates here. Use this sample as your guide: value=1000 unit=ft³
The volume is value=7778.87 unit=ft³
